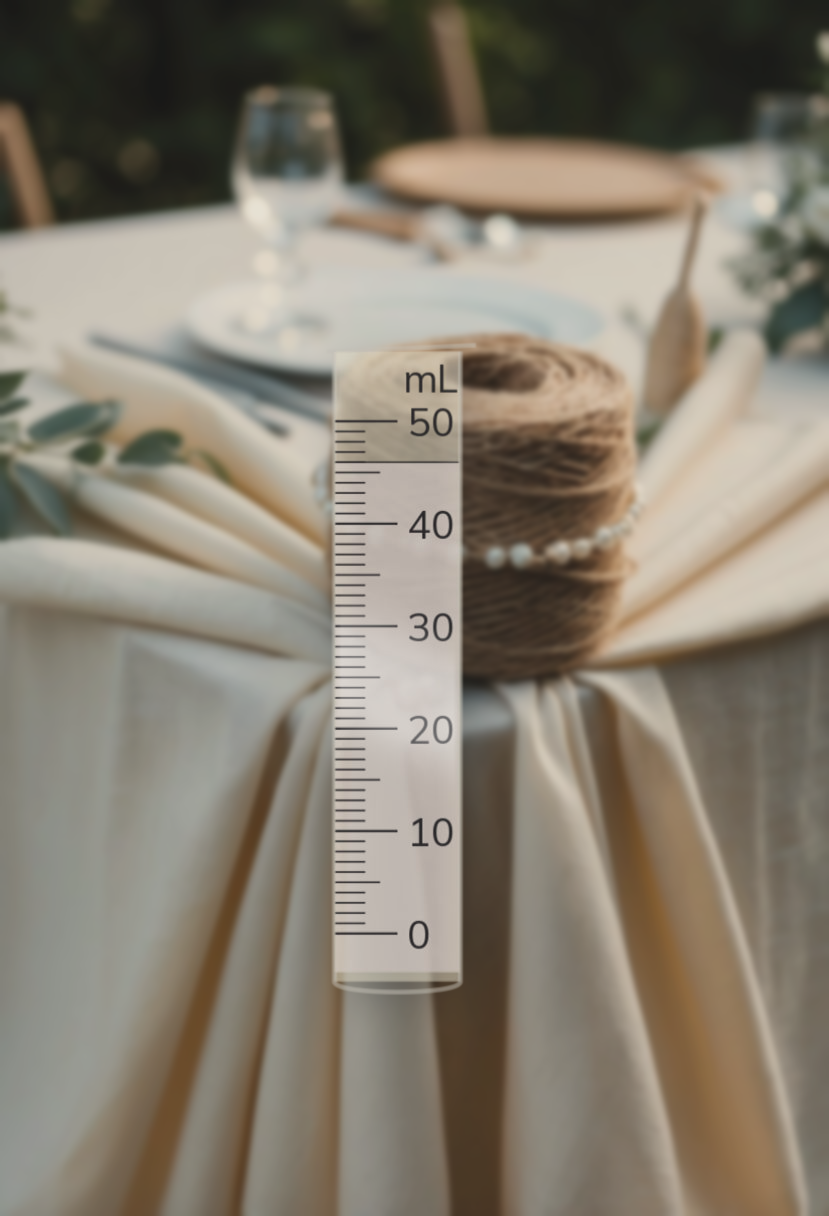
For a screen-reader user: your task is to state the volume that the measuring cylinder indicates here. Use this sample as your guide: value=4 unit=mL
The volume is value=46 unit=mL
